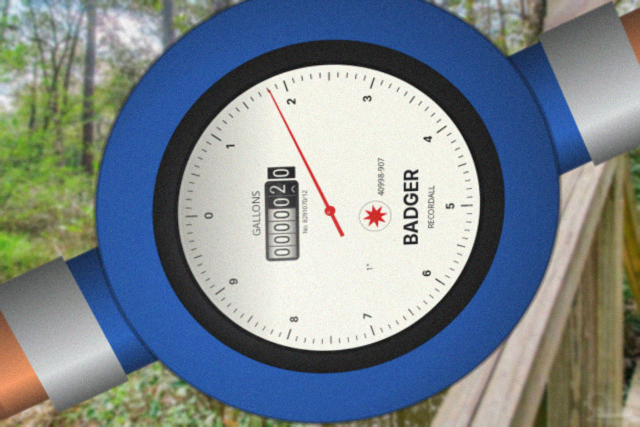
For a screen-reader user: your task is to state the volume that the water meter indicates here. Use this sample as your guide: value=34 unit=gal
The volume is value=21.8 unit=gal
